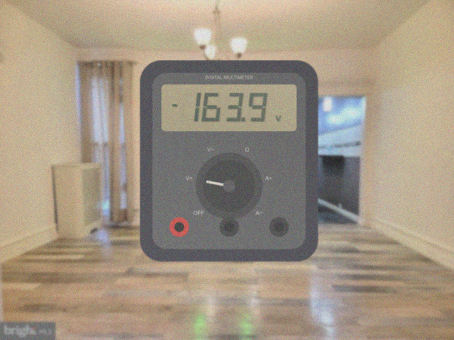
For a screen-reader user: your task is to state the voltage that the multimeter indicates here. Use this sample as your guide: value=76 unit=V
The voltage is value=-163.9 unit=V
